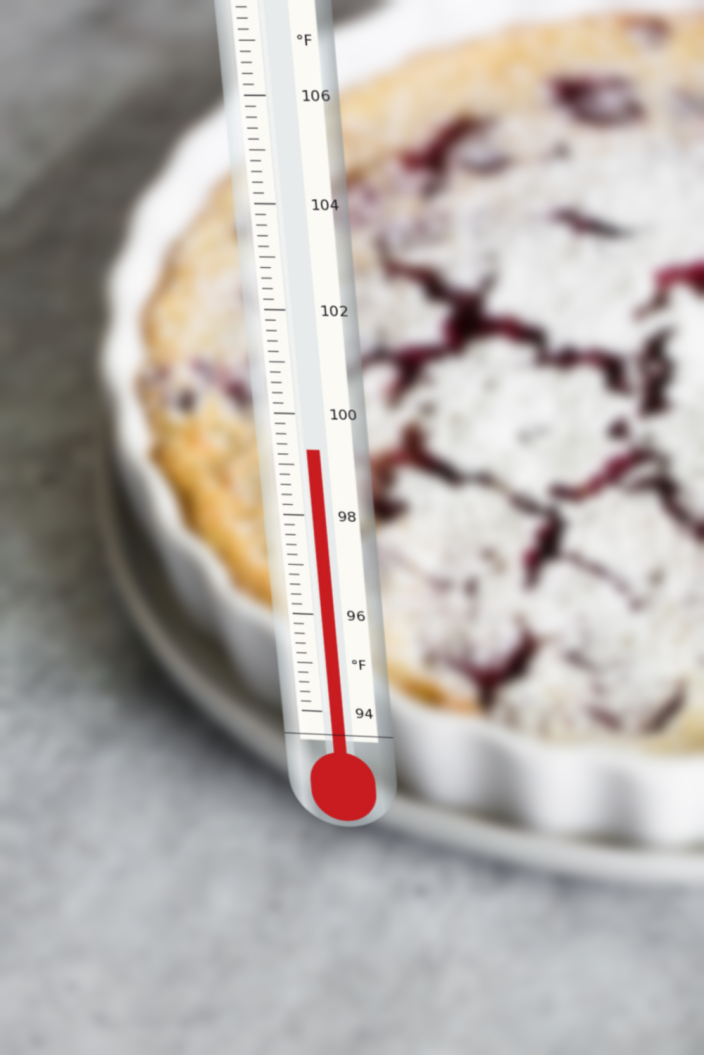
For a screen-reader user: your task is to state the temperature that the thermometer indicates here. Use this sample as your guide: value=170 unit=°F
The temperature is value=99.3 unit=°F
